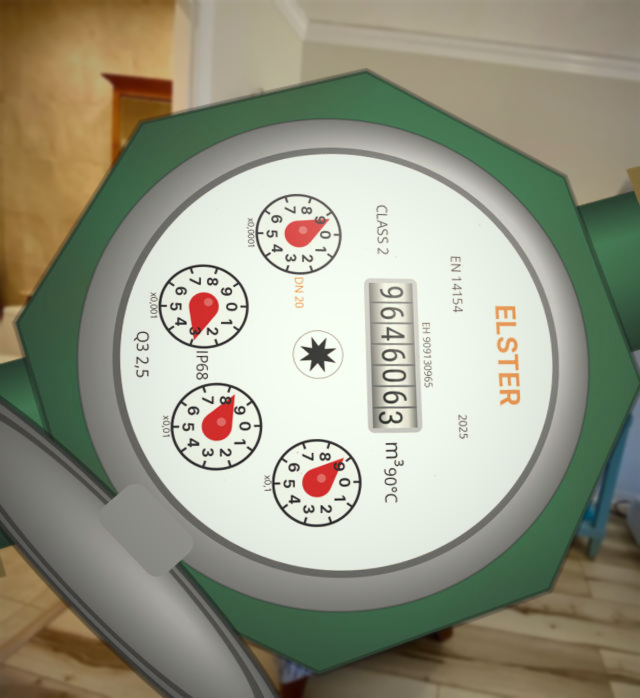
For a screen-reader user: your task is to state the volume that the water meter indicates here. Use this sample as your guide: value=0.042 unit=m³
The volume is value=9646062.8829 unit=m³
